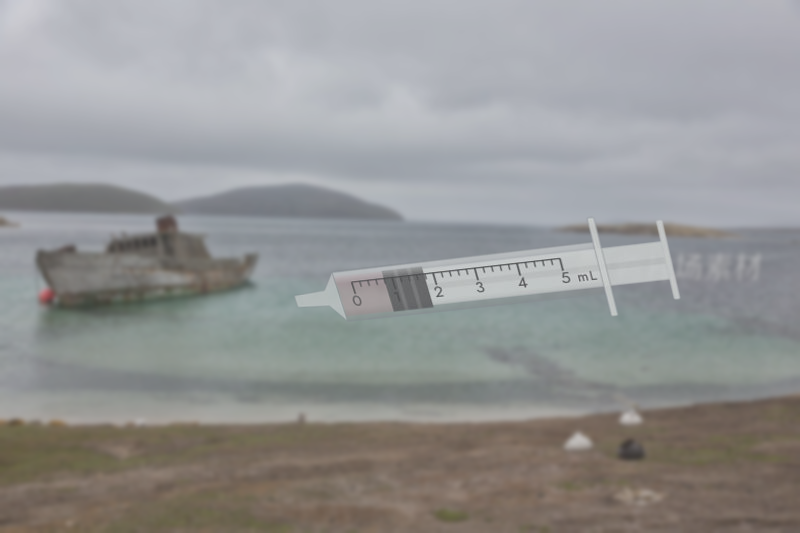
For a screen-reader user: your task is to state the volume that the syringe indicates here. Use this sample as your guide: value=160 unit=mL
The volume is value=0.8 unit=mL
